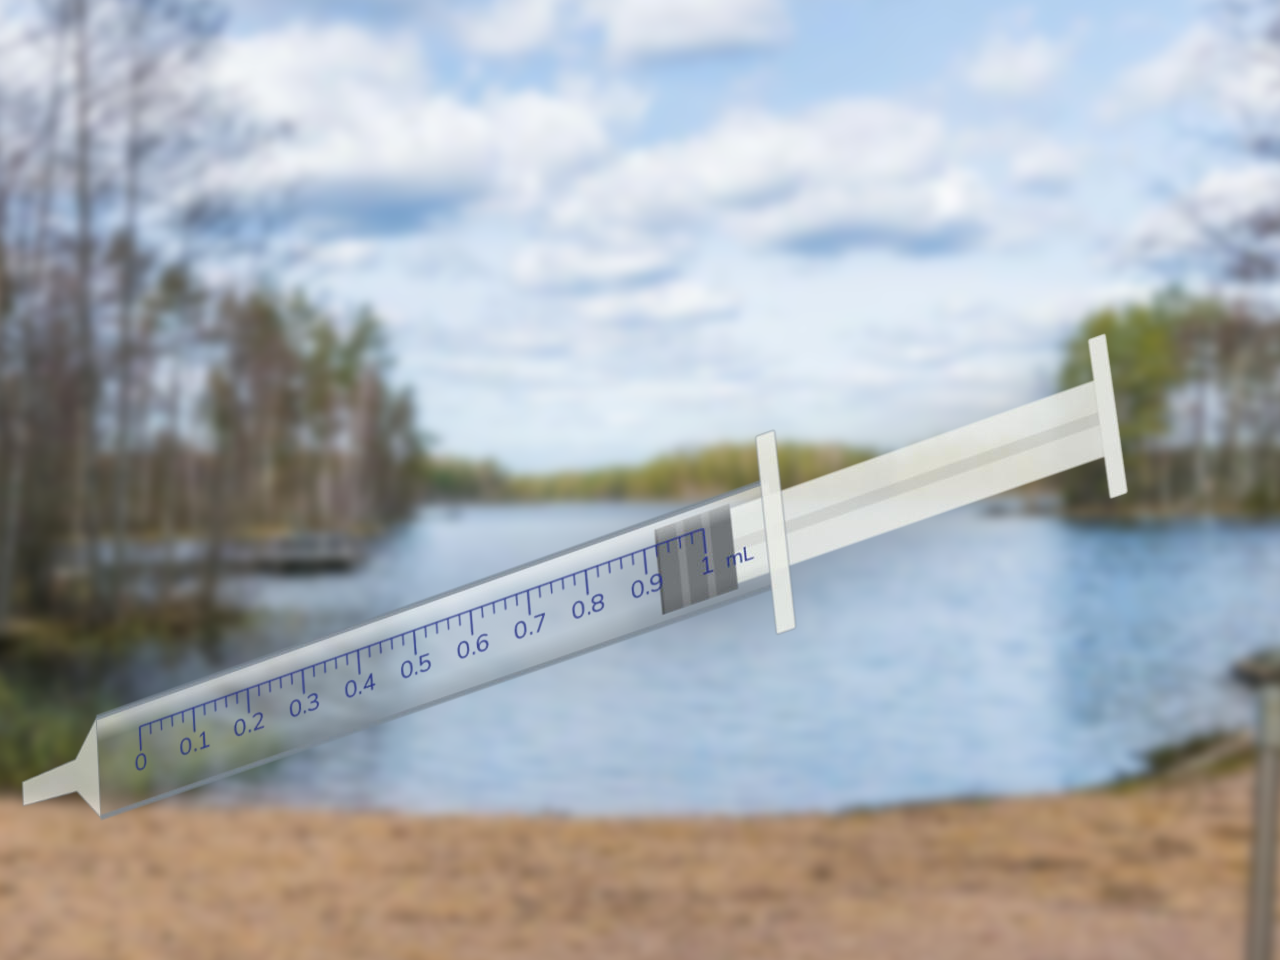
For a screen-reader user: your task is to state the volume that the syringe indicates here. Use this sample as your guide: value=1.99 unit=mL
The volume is value=0.92 unit=mL
